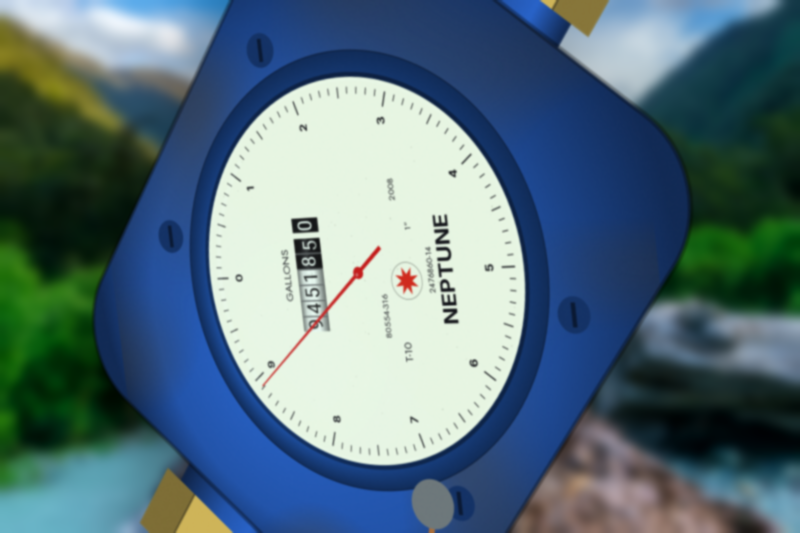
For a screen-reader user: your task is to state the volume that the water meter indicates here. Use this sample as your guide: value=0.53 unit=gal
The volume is value=9451848.9 unit=gal
